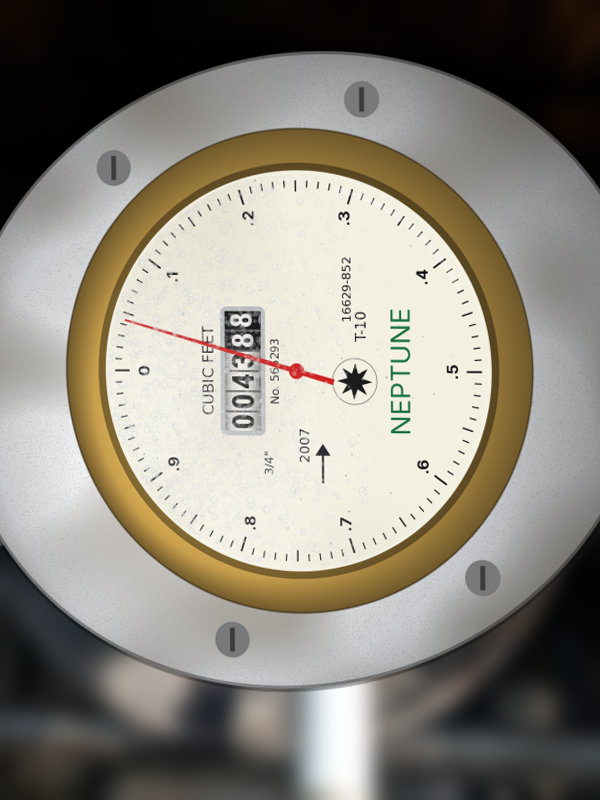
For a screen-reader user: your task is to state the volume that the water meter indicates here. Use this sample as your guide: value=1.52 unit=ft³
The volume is value=4388.04 unit=ft³
